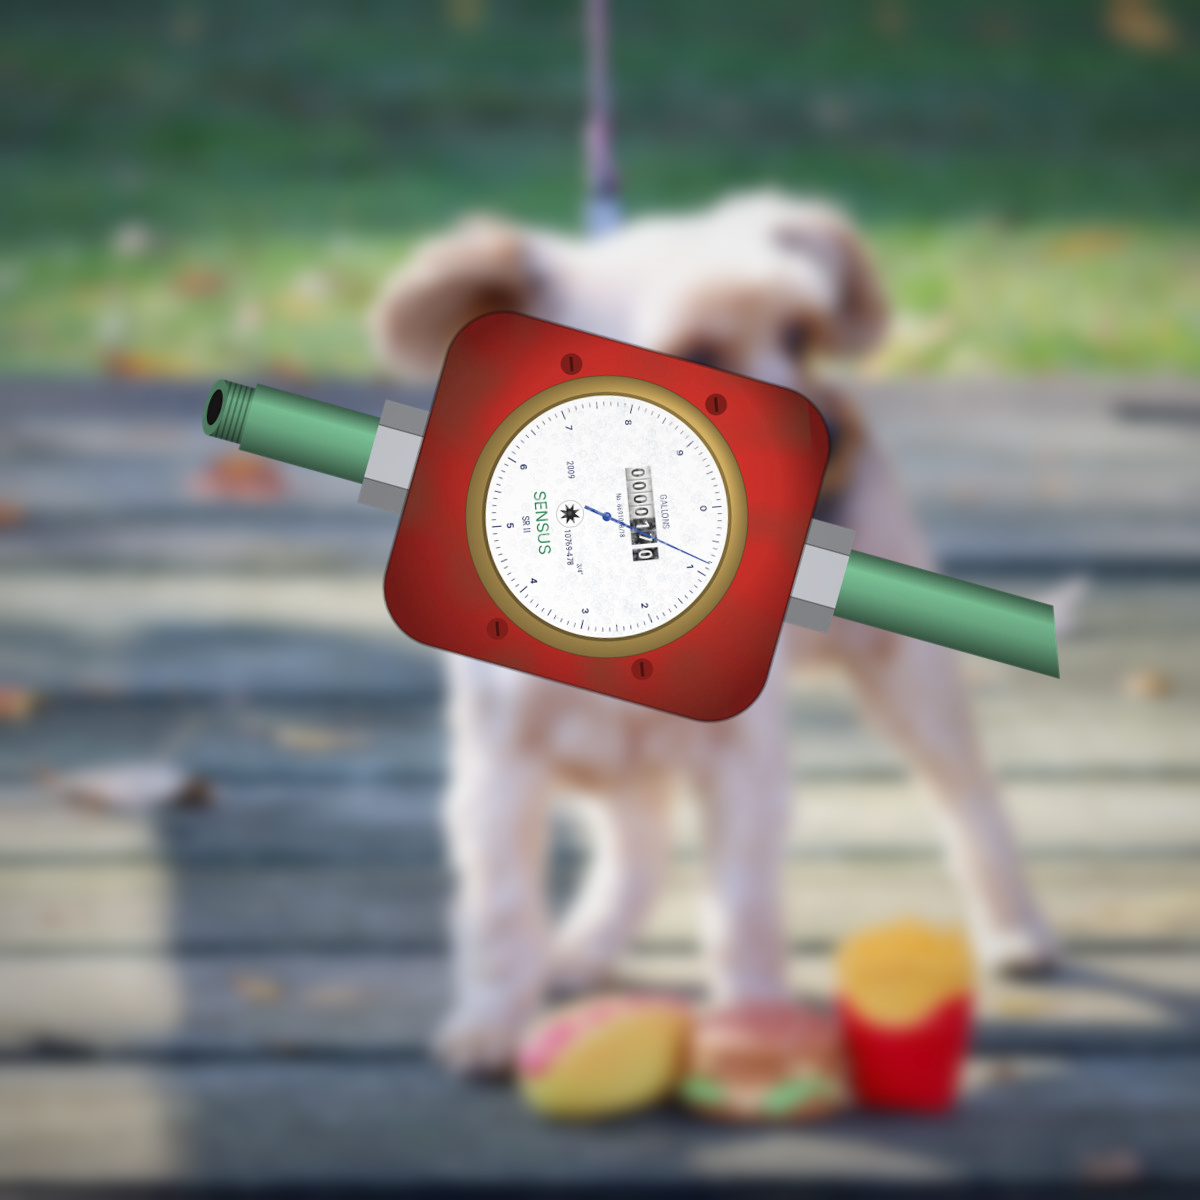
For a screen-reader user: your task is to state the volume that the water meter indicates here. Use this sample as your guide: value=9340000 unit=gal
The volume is value=170.8 unit=gal
